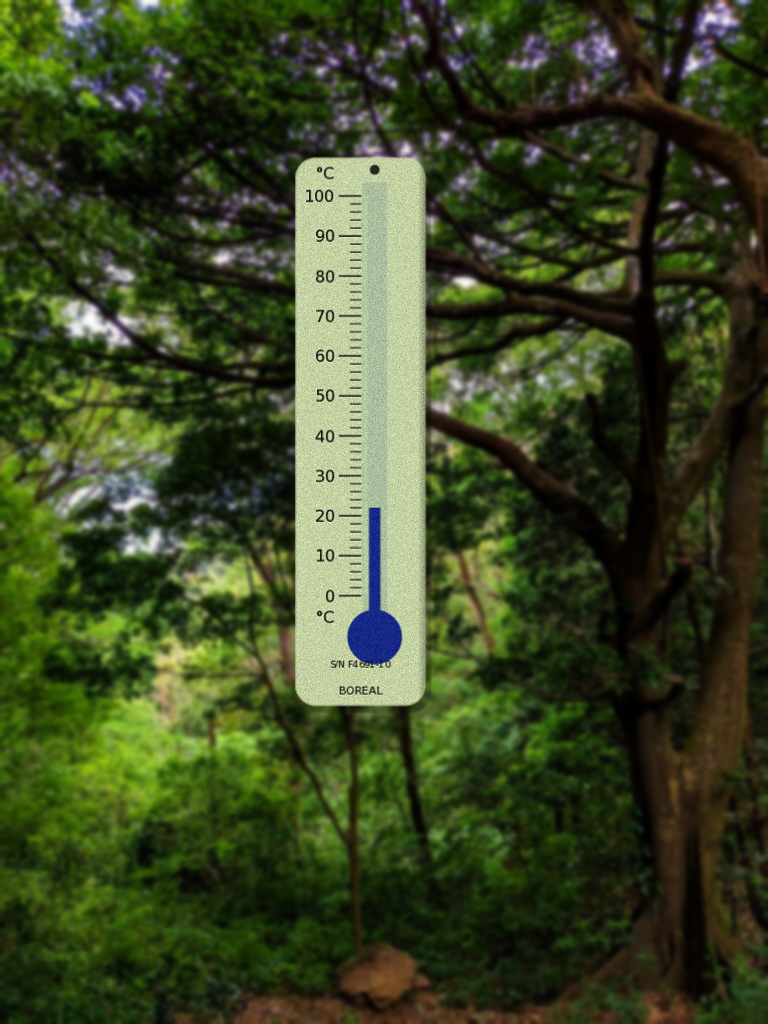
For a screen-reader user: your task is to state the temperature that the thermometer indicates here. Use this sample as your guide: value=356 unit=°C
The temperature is value=22 unit=°C
